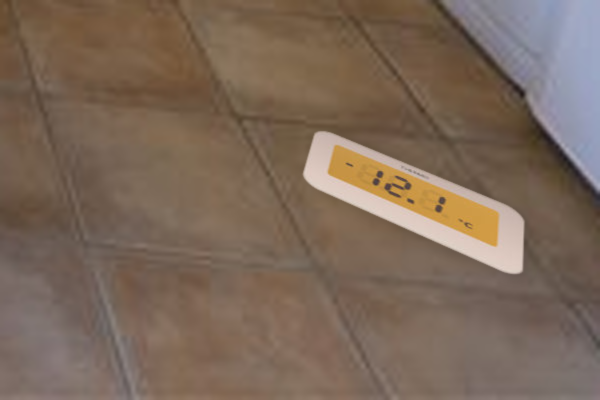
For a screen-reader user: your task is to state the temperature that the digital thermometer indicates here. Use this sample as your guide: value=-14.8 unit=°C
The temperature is value=-12.1 unit=°C
